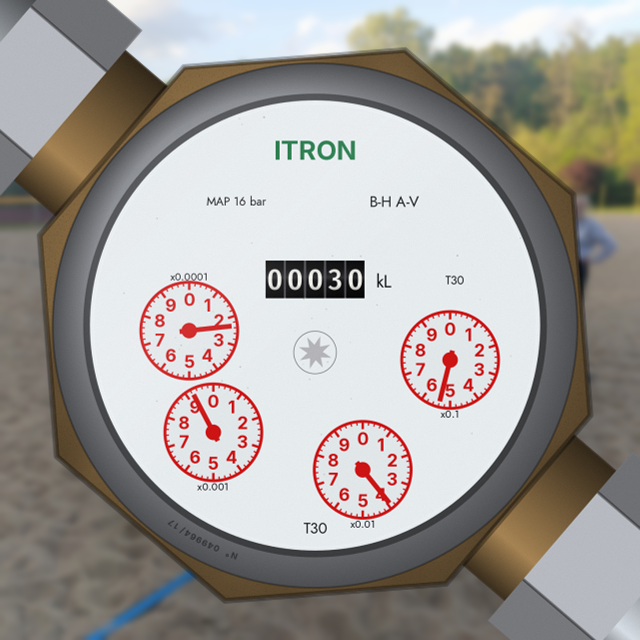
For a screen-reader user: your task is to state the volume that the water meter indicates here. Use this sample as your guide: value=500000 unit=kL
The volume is value=30.5392 unit=kL
